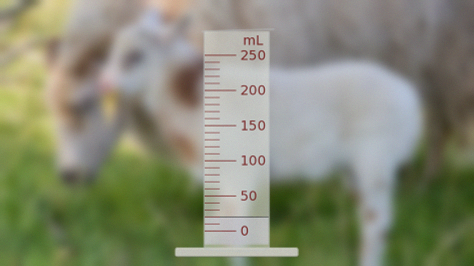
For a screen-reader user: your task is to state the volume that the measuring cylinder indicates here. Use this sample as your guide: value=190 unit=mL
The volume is value=20 unit=mL
